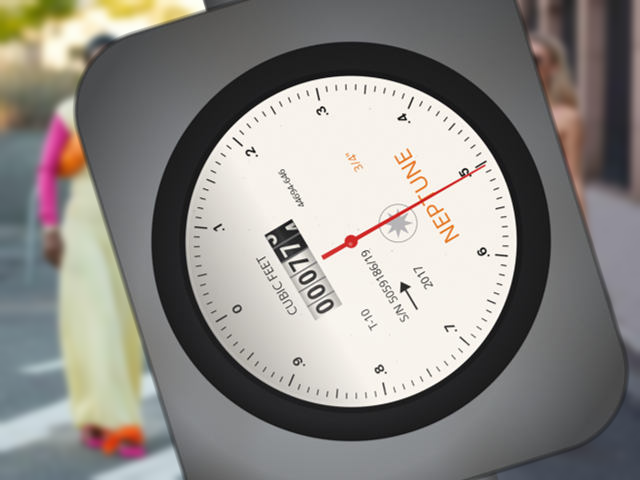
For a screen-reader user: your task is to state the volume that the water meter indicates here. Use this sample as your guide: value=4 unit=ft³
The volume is value=773.50 unit=ft³
